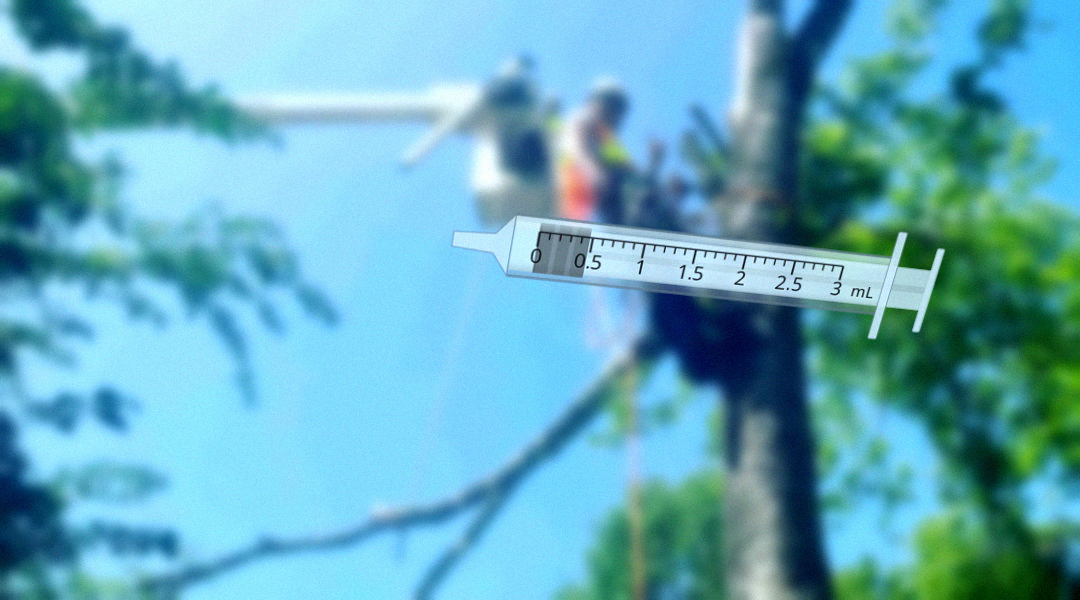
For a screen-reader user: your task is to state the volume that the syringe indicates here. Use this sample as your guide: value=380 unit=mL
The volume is value=0 unit=mL
